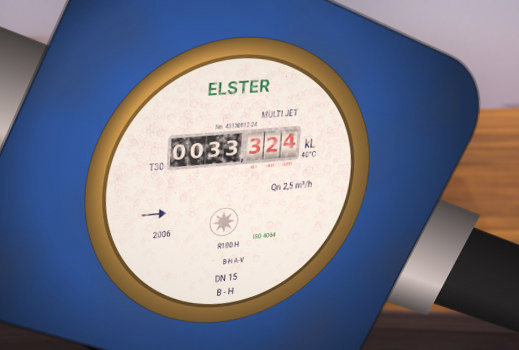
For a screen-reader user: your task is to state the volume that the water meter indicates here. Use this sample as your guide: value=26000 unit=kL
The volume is value=33.324 unit=kL
